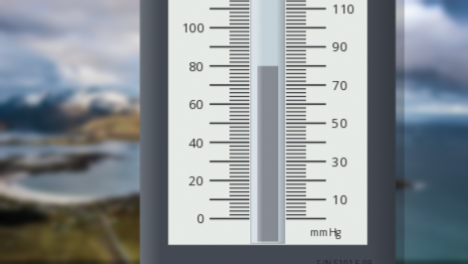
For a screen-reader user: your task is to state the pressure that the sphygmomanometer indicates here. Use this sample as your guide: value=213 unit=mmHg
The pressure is value=80 unit=mmHg
